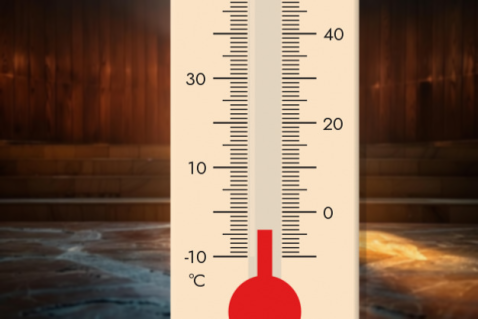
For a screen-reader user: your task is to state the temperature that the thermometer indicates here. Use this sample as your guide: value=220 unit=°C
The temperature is value=-4 unit=°C
